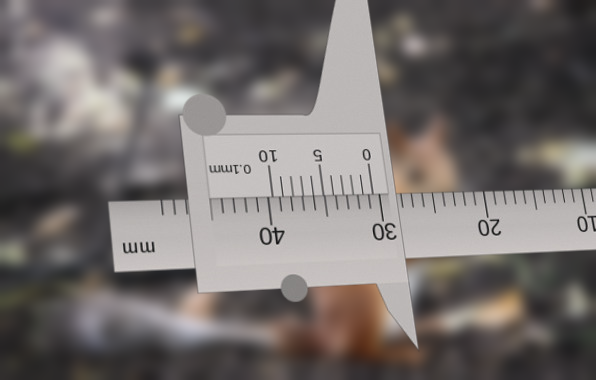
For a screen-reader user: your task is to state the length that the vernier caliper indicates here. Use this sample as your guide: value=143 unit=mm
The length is value=30.6 unit=mm
